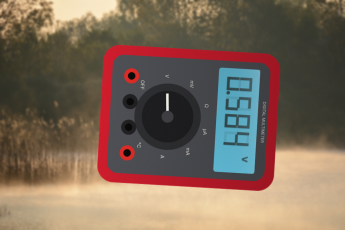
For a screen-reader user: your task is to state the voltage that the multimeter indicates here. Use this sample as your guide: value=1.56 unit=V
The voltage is value=0.584 unit=V
